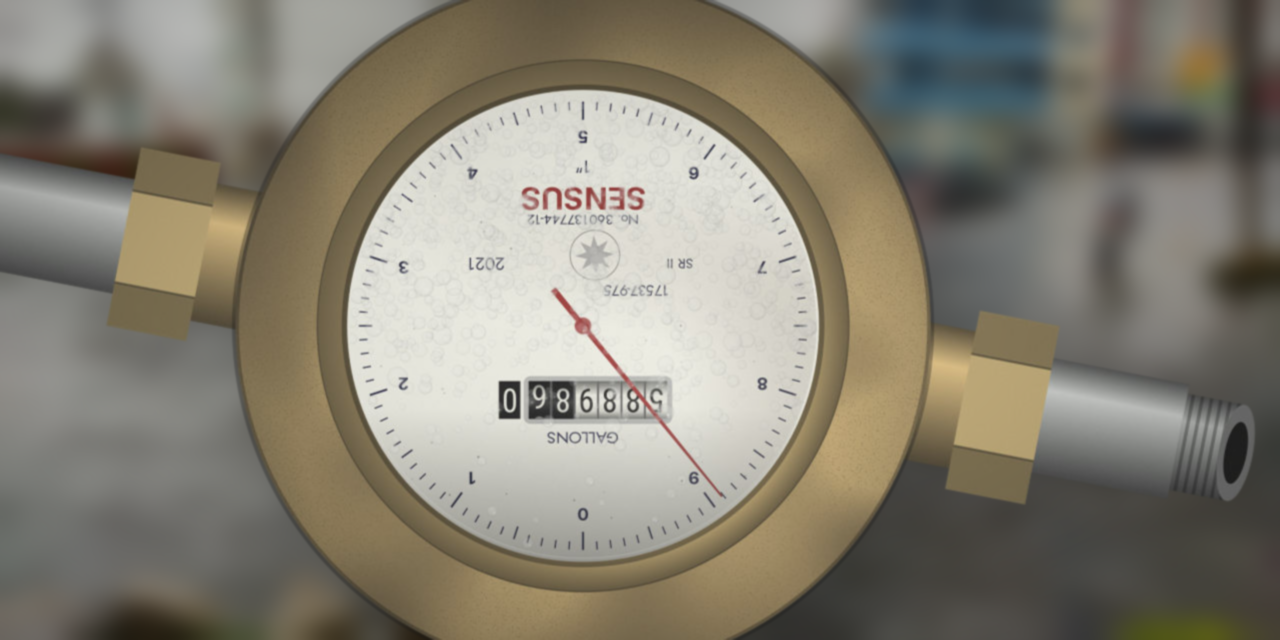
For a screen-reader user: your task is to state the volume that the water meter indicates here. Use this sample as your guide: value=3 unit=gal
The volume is value=5889858.9 unit=gal
